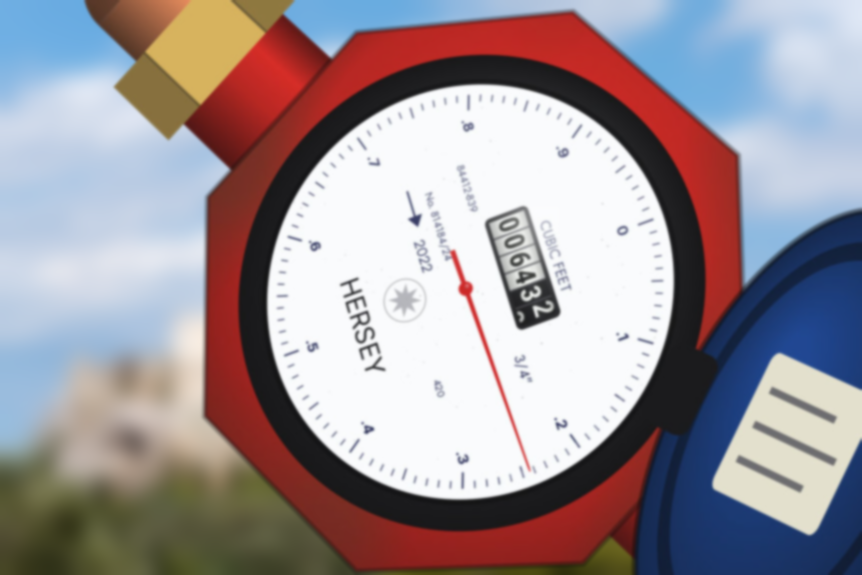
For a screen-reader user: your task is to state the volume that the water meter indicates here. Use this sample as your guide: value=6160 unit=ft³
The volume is value=6432.24 unit=ft³
